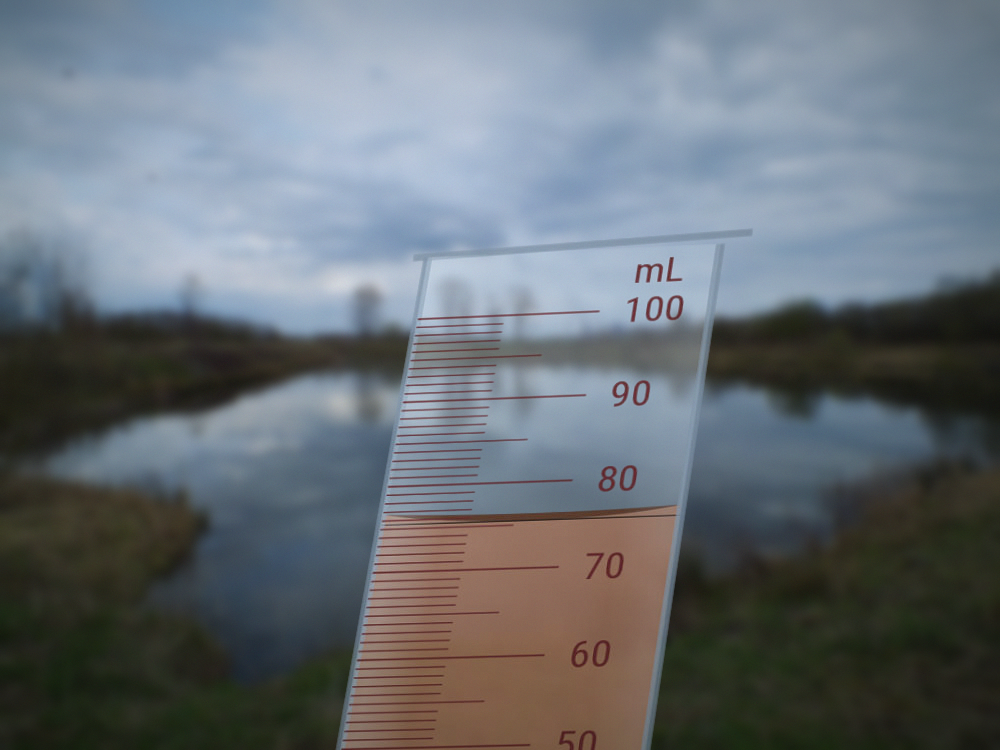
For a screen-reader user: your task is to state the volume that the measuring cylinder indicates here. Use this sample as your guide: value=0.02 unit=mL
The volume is value=75.5 unit=mL
